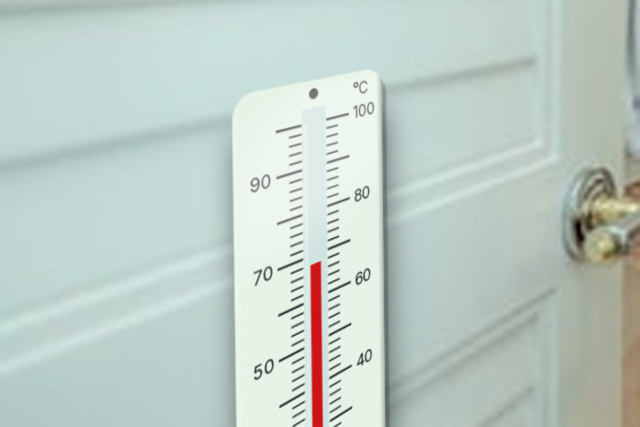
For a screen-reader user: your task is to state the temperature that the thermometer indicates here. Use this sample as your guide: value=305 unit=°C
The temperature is value=68 unit=°C
